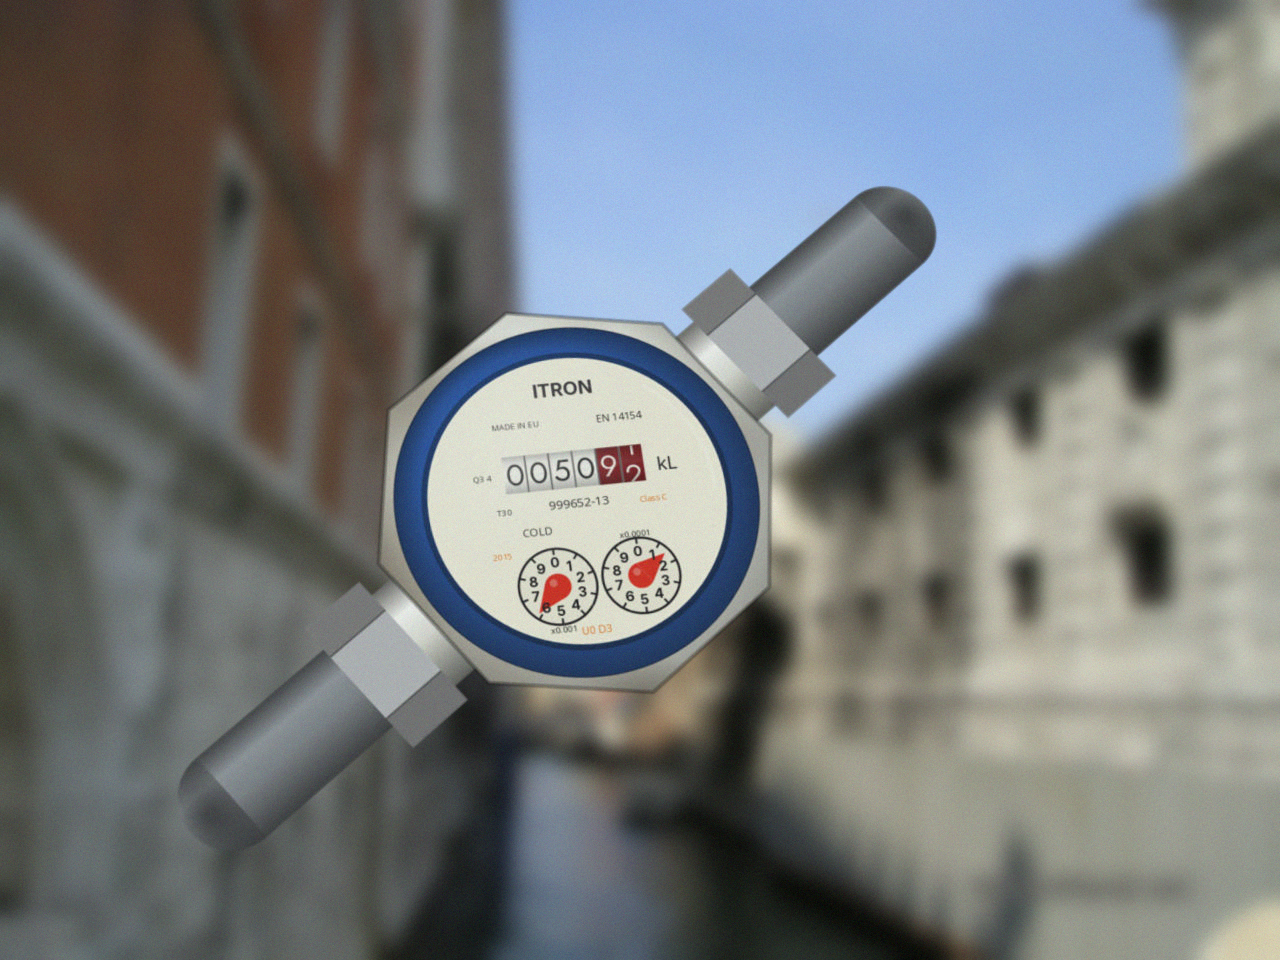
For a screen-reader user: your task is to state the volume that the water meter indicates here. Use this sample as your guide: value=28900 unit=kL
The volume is value=50.9161 unit=kL
